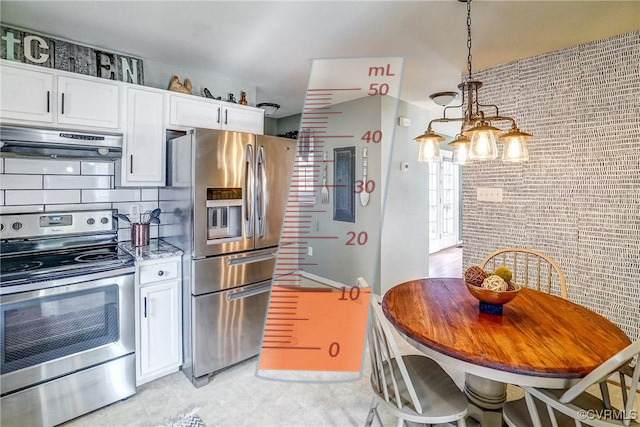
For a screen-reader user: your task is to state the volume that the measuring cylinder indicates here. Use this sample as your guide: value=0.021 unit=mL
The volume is value=10 unit=mL
